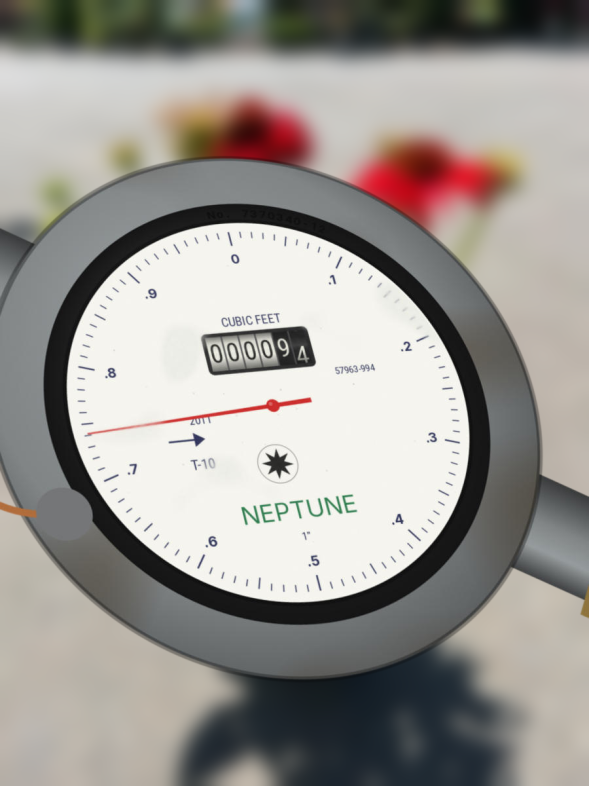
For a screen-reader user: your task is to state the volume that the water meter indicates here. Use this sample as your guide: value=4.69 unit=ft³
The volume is value=93.74 unit=ft³
